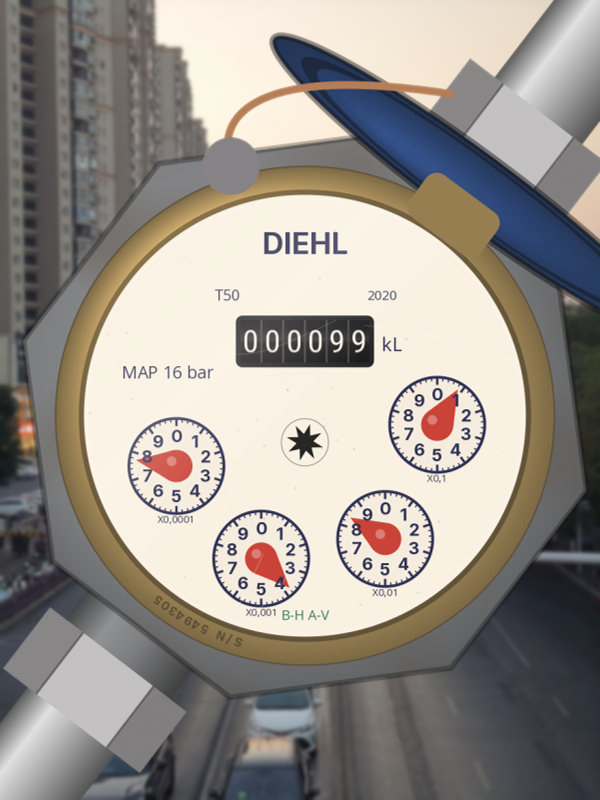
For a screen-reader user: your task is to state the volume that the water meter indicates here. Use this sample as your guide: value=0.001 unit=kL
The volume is value=99.0837 unit=kL
